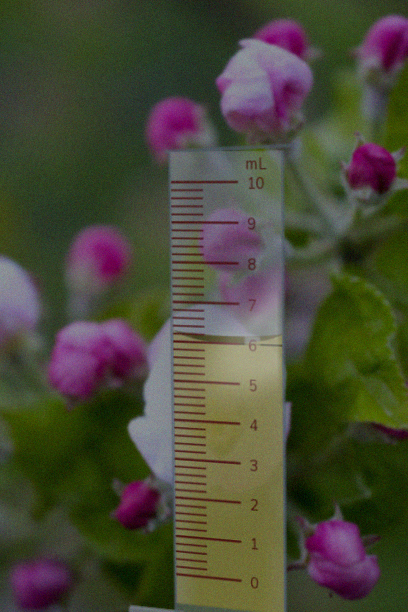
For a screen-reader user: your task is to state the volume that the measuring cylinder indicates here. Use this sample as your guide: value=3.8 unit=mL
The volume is value=6 unit=mL
